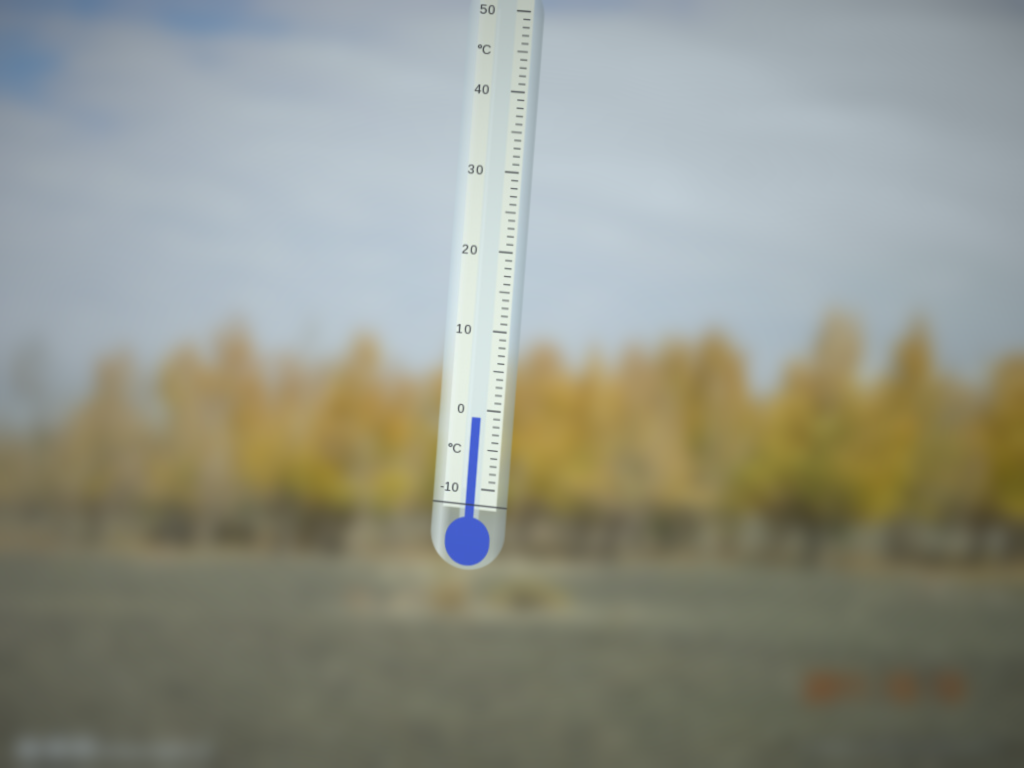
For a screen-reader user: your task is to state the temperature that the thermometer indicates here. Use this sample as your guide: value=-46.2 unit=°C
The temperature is value=-1 unit=°C
